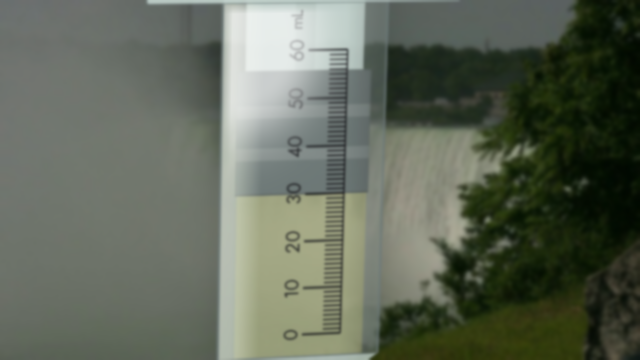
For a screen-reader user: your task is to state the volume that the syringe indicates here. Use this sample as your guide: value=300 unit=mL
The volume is value=30 unit=mL
